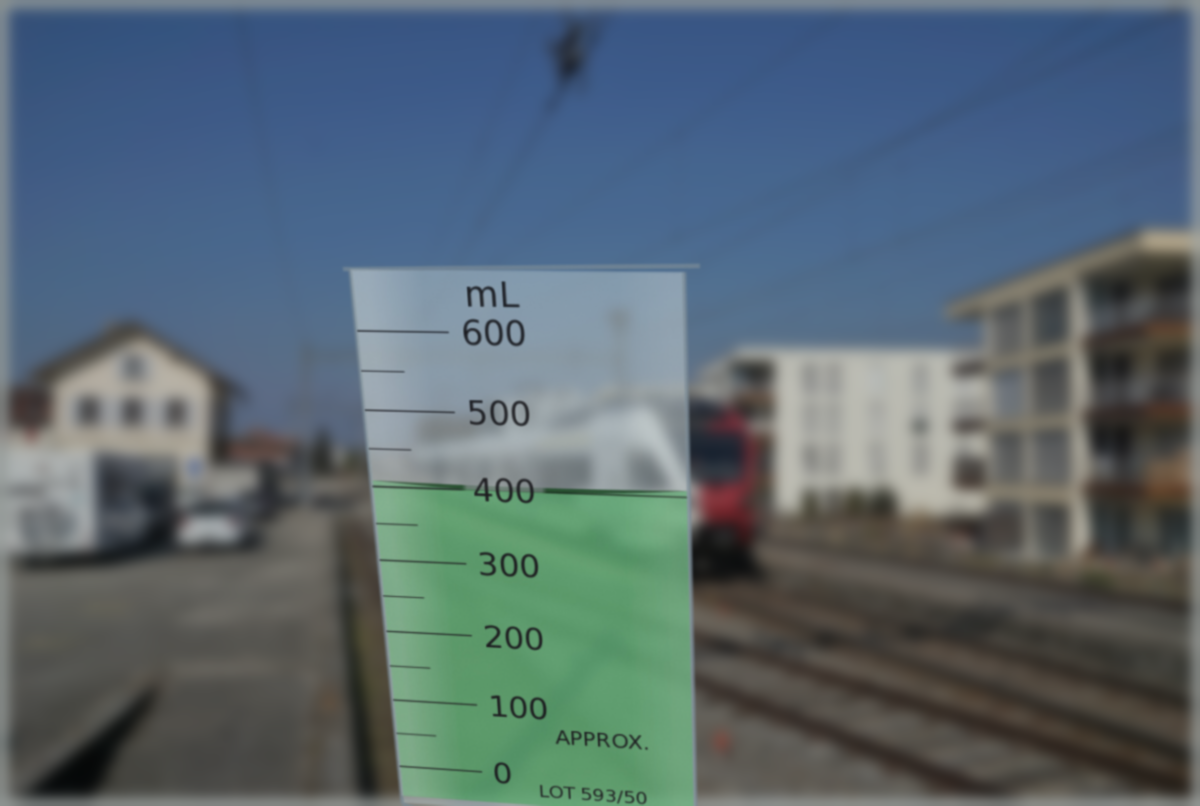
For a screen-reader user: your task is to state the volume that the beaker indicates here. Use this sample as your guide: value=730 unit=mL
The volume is value=400 unit=mL
